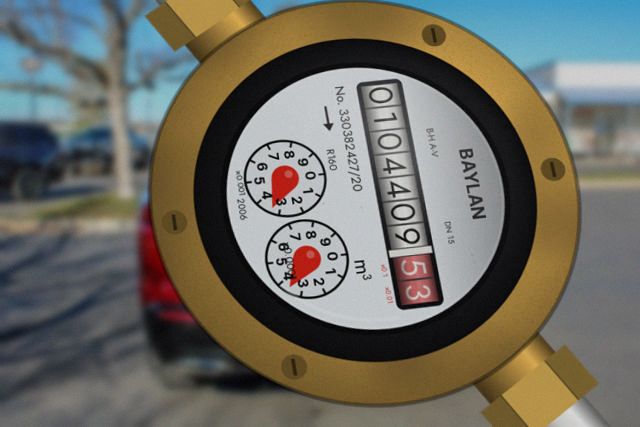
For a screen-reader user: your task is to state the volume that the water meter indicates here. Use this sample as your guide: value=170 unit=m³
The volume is value=104409.5333 unit=m³
